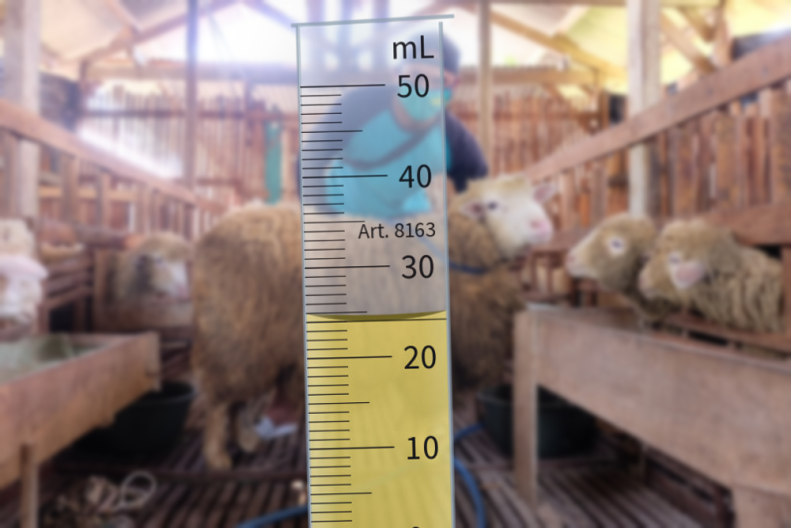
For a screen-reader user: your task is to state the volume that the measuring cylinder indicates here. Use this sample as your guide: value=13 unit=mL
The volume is value=24 unit=mL
